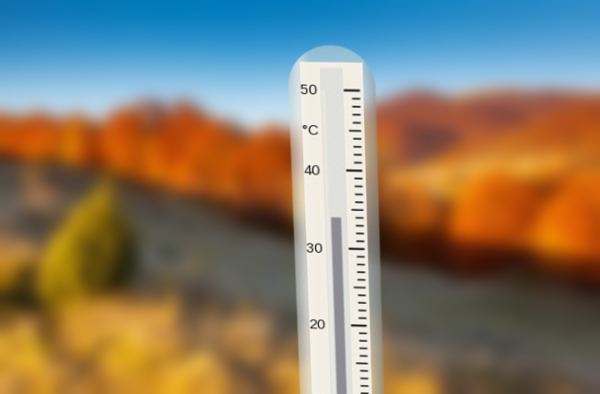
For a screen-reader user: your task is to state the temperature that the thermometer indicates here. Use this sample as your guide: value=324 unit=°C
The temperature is value=34 unit=°C
